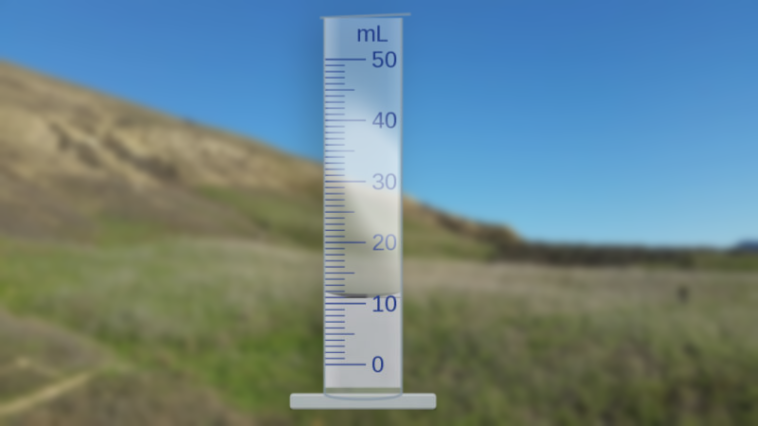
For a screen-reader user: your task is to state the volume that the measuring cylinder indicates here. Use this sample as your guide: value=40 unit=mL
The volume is value=11 unit=mL
